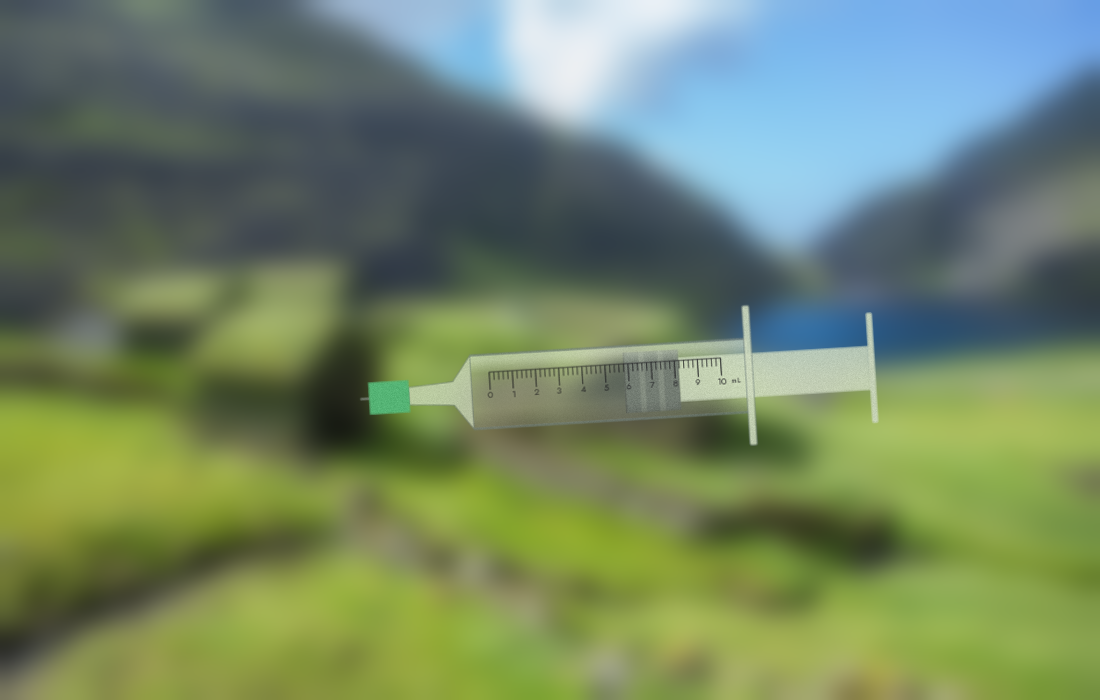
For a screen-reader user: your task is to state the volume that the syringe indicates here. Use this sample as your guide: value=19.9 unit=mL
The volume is value=5.8 unit=mL
